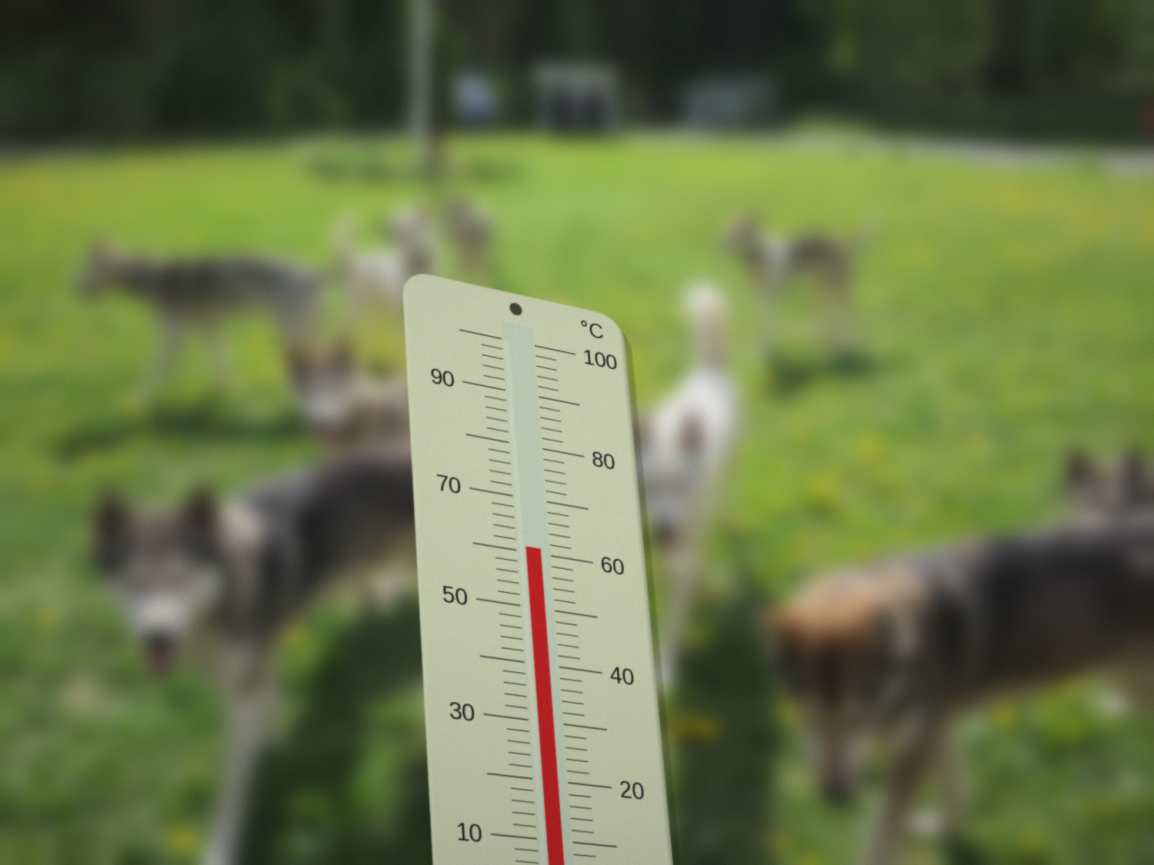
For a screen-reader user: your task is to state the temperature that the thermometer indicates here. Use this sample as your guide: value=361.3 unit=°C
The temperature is value=61 unit=°C
